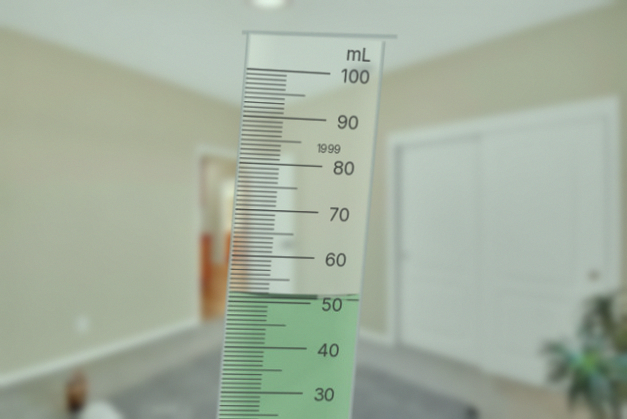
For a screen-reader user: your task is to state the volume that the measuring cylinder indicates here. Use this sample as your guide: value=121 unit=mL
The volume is value=51 unit=mL
